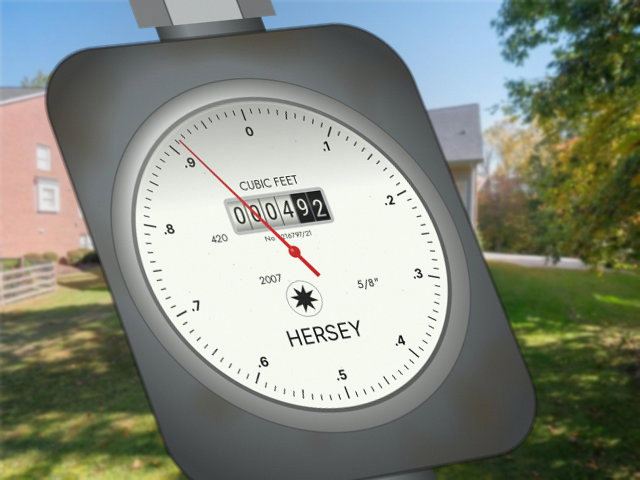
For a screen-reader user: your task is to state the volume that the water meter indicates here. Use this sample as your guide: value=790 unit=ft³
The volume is value=491.91 unit=ft³
